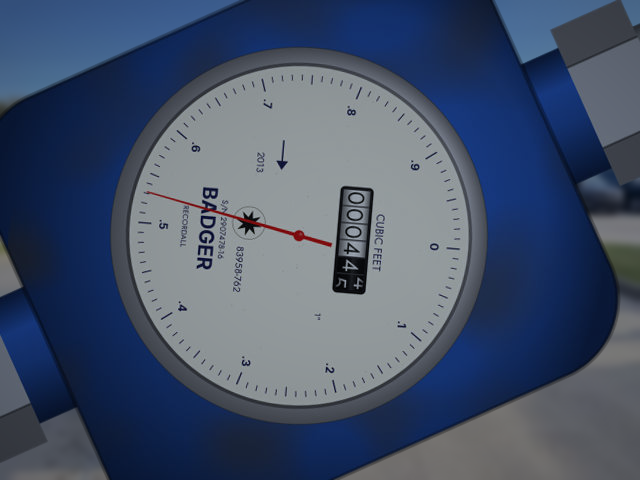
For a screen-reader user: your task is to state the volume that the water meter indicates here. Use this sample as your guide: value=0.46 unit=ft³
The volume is value=444.53 unit=ft³
